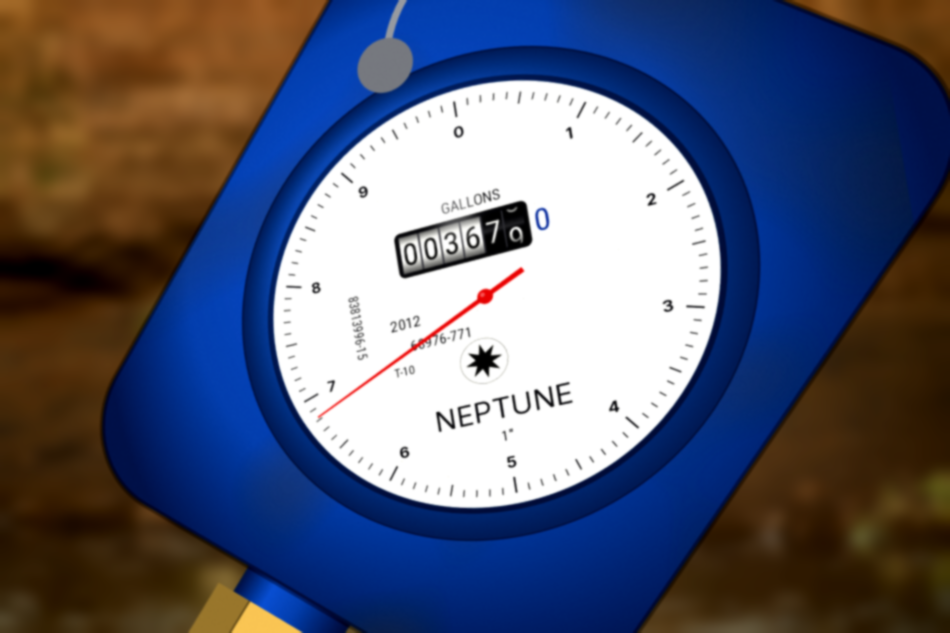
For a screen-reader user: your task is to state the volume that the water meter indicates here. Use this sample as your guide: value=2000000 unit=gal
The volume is value=36786.8 unit=gal
